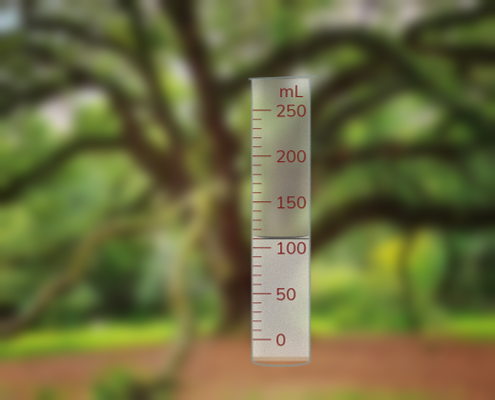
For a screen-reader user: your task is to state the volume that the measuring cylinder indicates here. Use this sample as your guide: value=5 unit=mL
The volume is value=110 unit=mL
